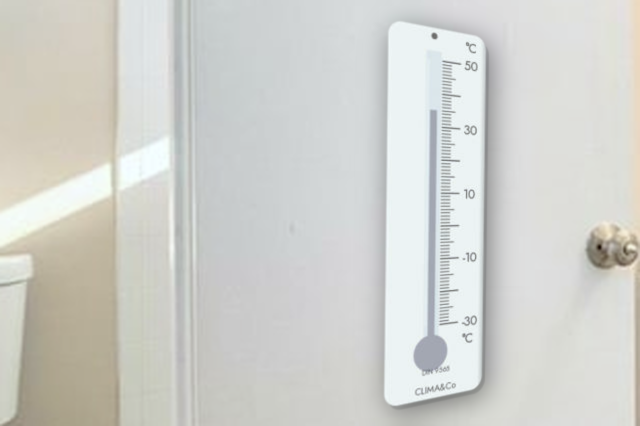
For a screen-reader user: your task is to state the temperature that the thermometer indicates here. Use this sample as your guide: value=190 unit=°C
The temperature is value=35 unit=°C
